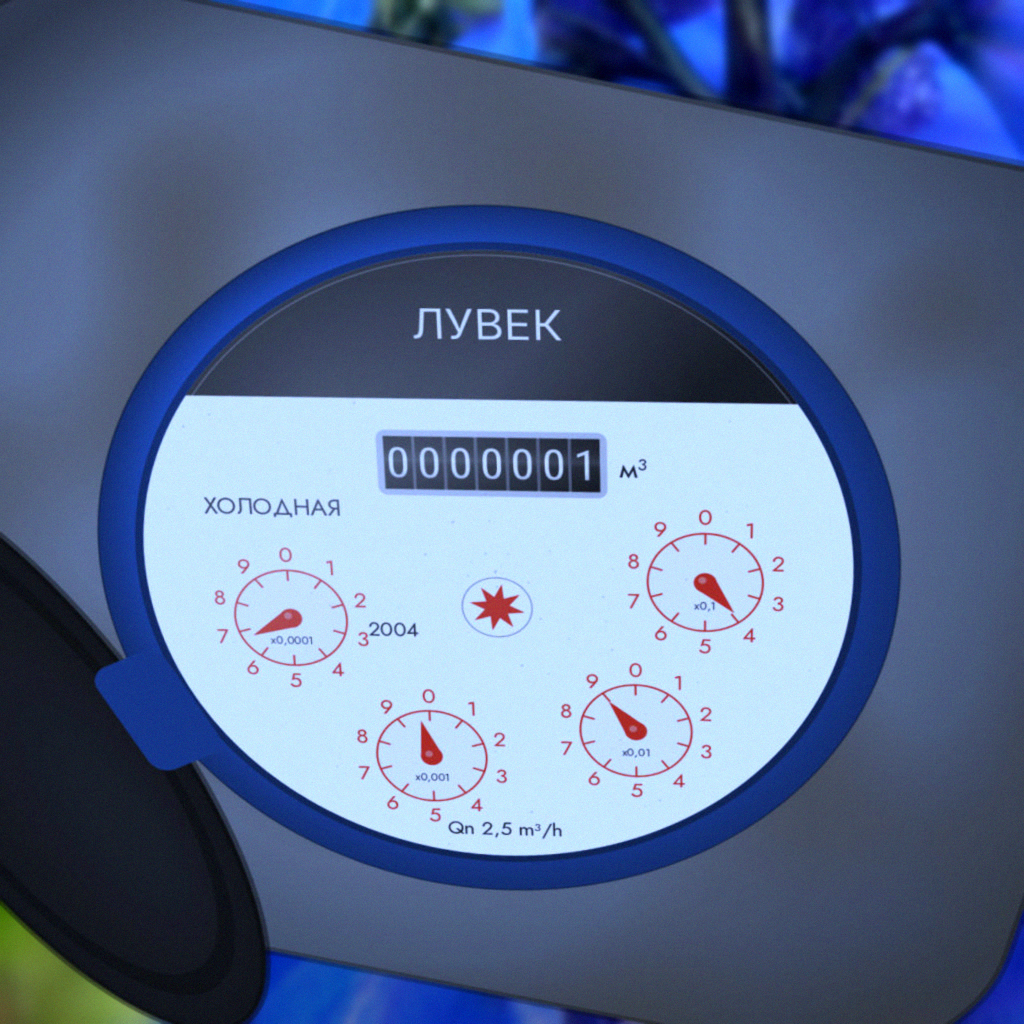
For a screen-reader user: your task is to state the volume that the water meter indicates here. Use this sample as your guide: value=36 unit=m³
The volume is value=1.3896 unit=m³
